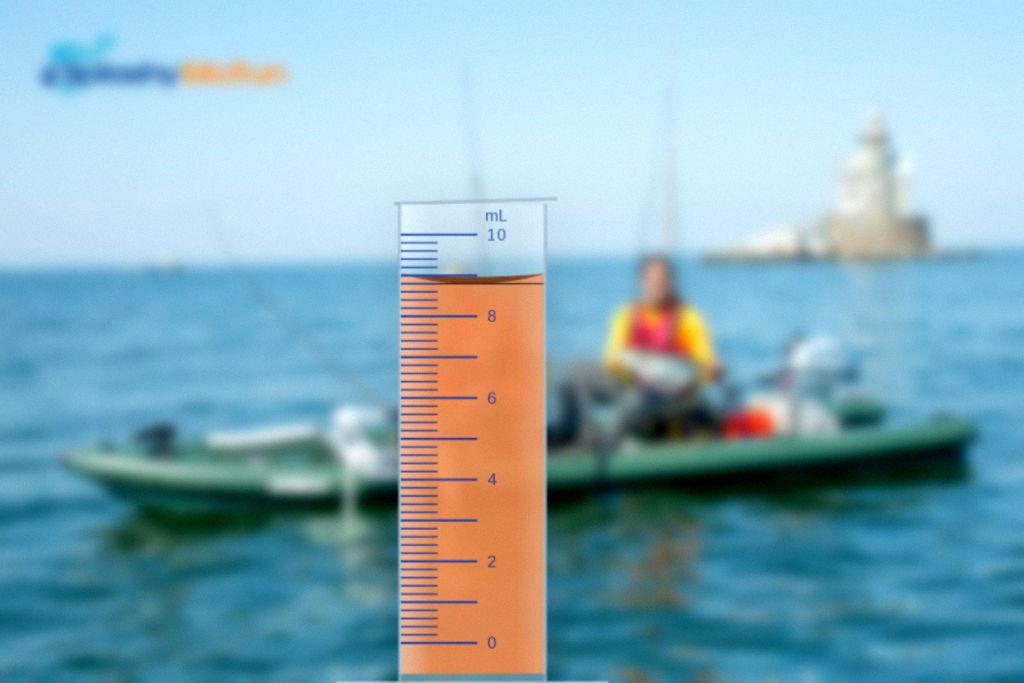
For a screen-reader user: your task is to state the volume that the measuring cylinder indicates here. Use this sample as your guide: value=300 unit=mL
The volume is value=8.8 unit=mL
